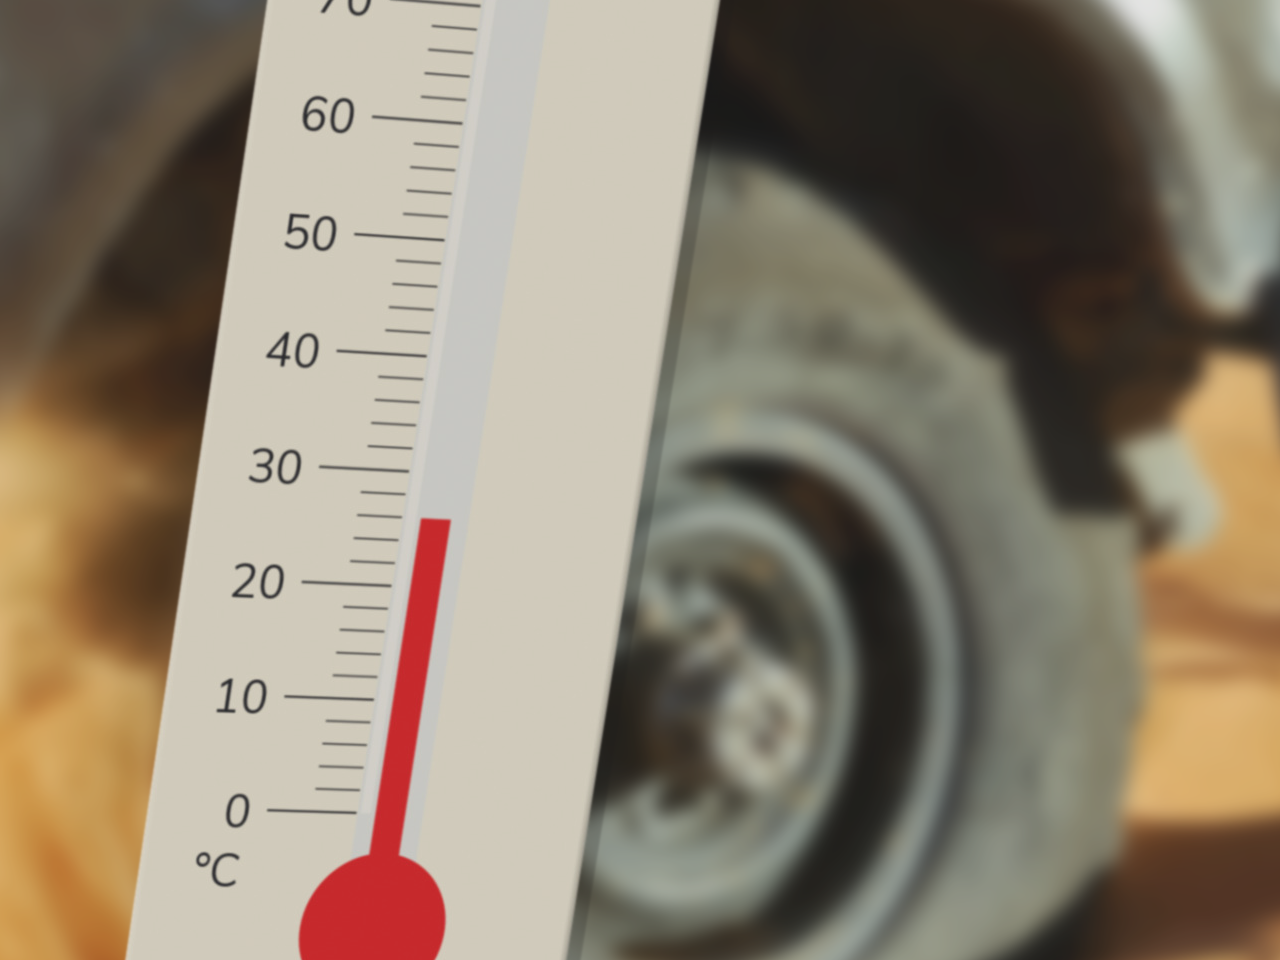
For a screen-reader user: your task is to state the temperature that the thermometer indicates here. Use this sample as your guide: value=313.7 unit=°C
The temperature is value=26 unit=°C
